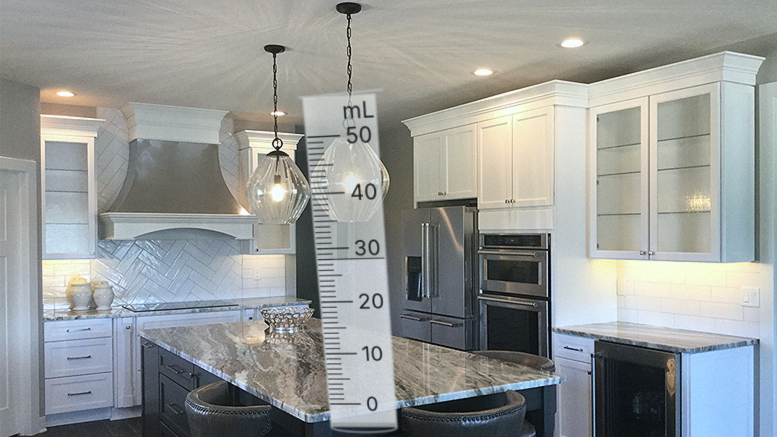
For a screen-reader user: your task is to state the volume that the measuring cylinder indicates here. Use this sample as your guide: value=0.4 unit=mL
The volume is value=28 unit=mL
